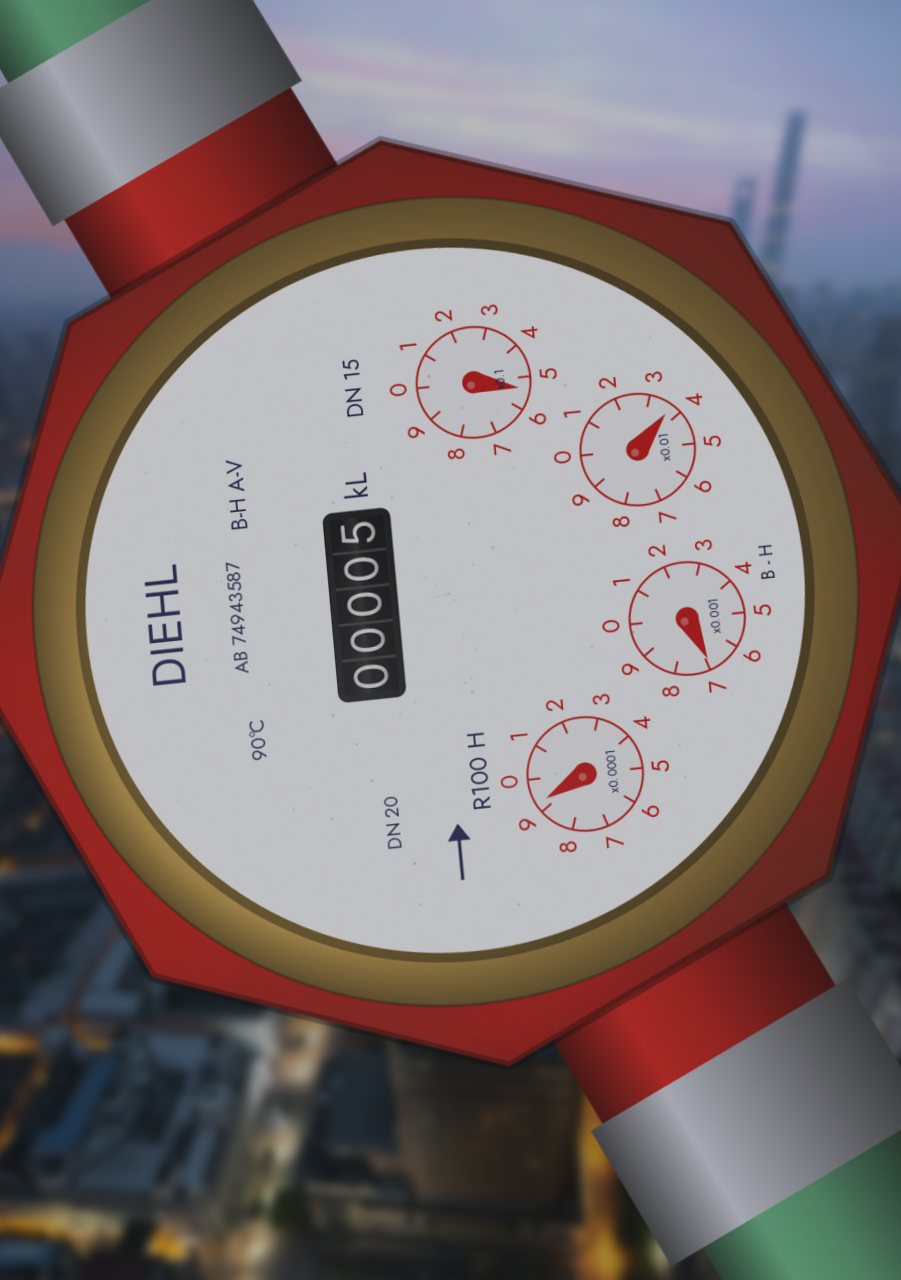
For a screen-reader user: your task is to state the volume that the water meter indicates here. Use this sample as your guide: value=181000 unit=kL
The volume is value=5.5369 unit=kL
